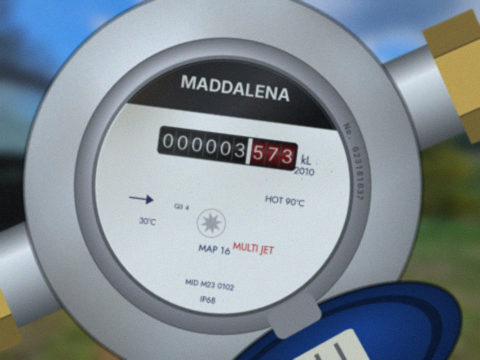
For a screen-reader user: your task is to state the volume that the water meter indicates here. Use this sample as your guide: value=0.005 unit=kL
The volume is value=3.573 unit=kL
